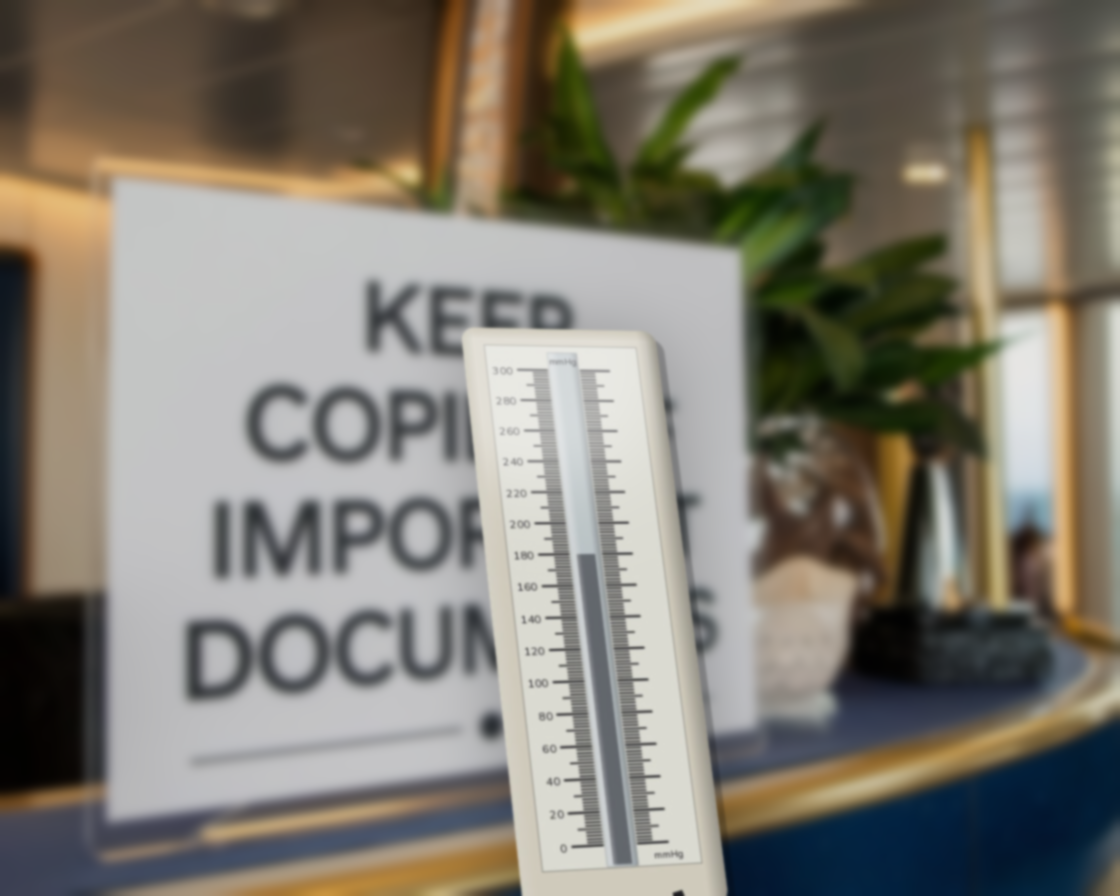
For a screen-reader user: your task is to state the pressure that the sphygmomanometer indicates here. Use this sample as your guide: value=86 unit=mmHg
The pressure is value=180 unit=mmHg
